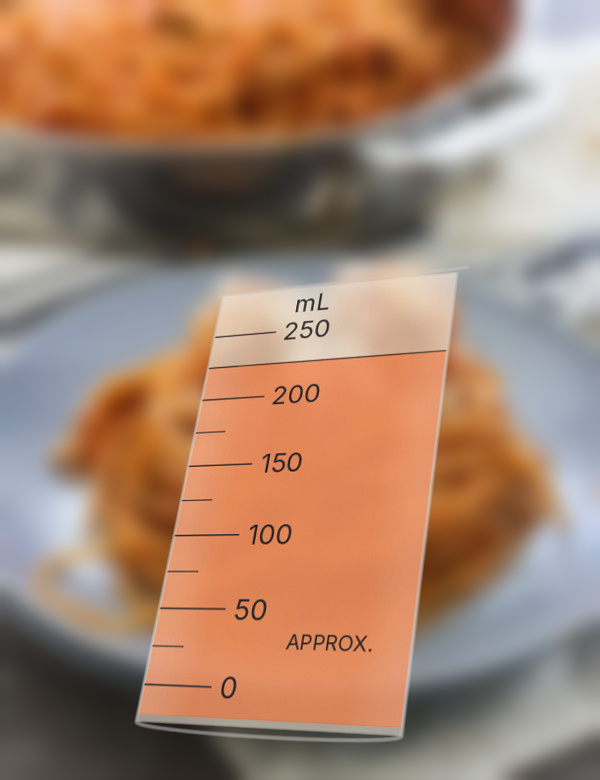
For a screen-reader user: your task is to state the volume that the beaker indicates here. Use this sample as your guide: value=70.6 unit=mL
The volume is value=225 unit=mL
